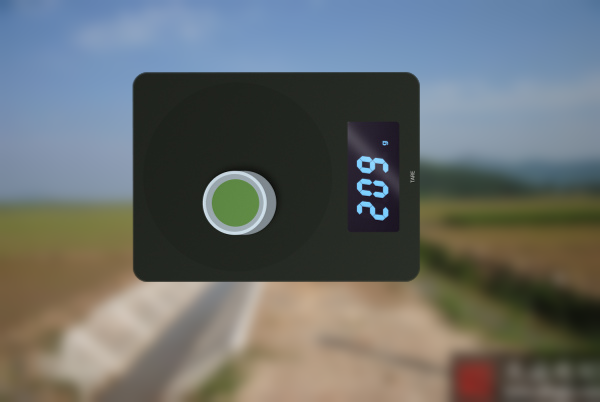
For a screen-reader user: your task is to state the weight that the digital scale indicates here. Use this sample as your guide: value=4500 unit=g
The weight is value=209 unit=g
